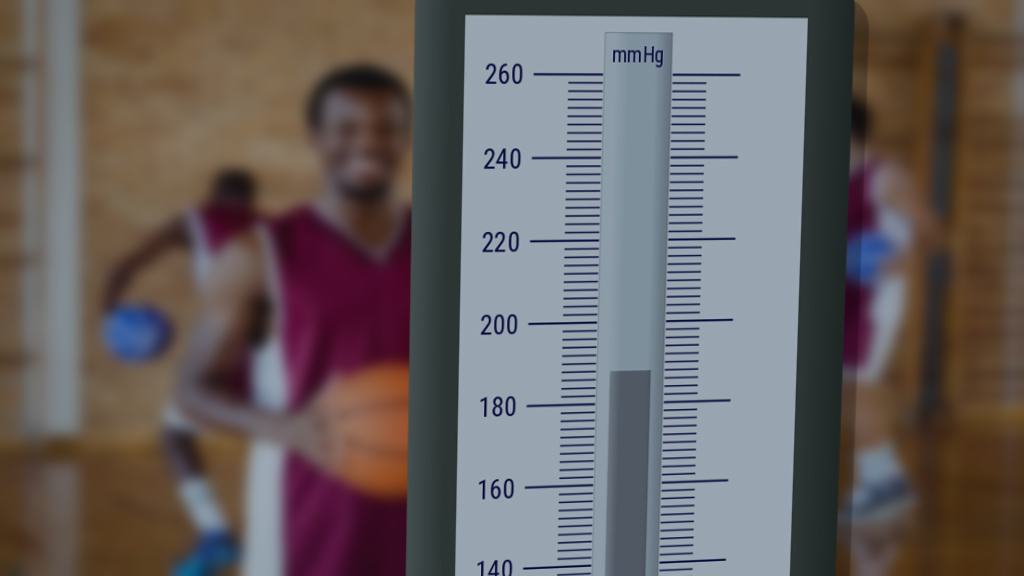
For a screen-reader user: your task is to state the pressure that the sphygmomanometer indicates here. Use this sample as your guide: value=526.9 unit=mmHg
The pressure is value=188 unit=mmHg
